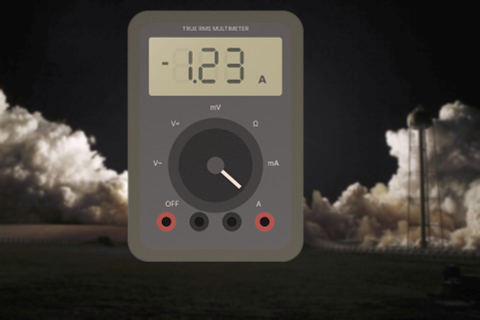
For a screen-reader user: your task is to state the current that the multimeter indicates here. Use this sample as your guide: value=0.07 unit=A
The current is value=-1.23 unit=A
